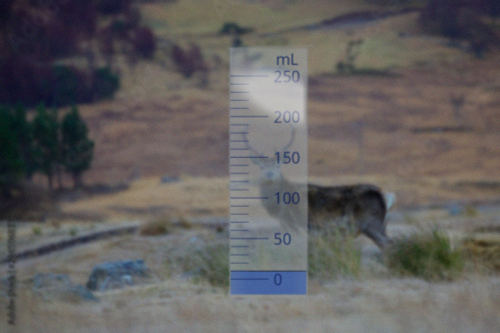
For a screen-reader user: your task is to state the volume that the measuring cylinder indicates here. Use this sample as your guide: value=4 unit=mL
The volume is value=10 unit=mL
